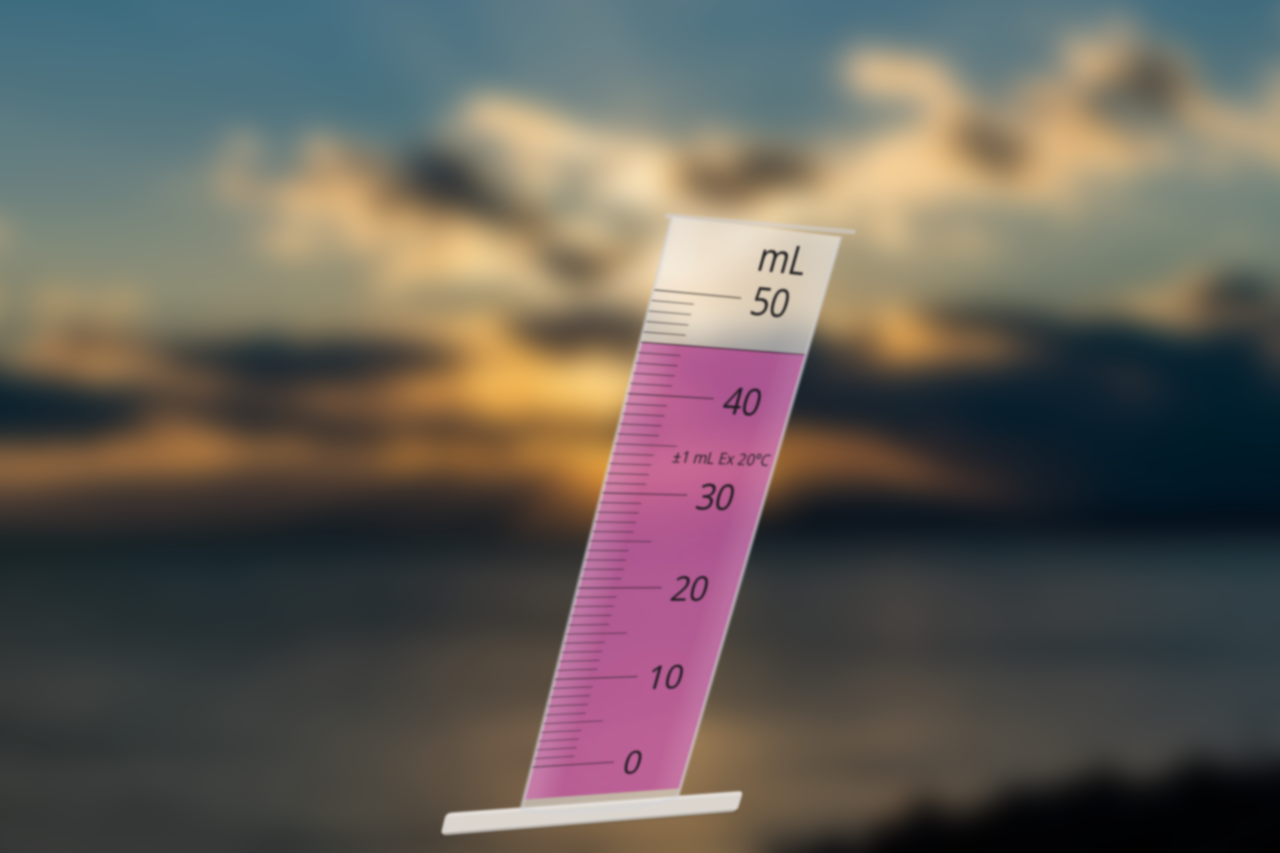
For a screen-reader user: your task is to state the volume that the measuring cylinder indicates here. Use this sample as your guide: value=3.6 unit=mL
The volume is value=45 unit=mL
